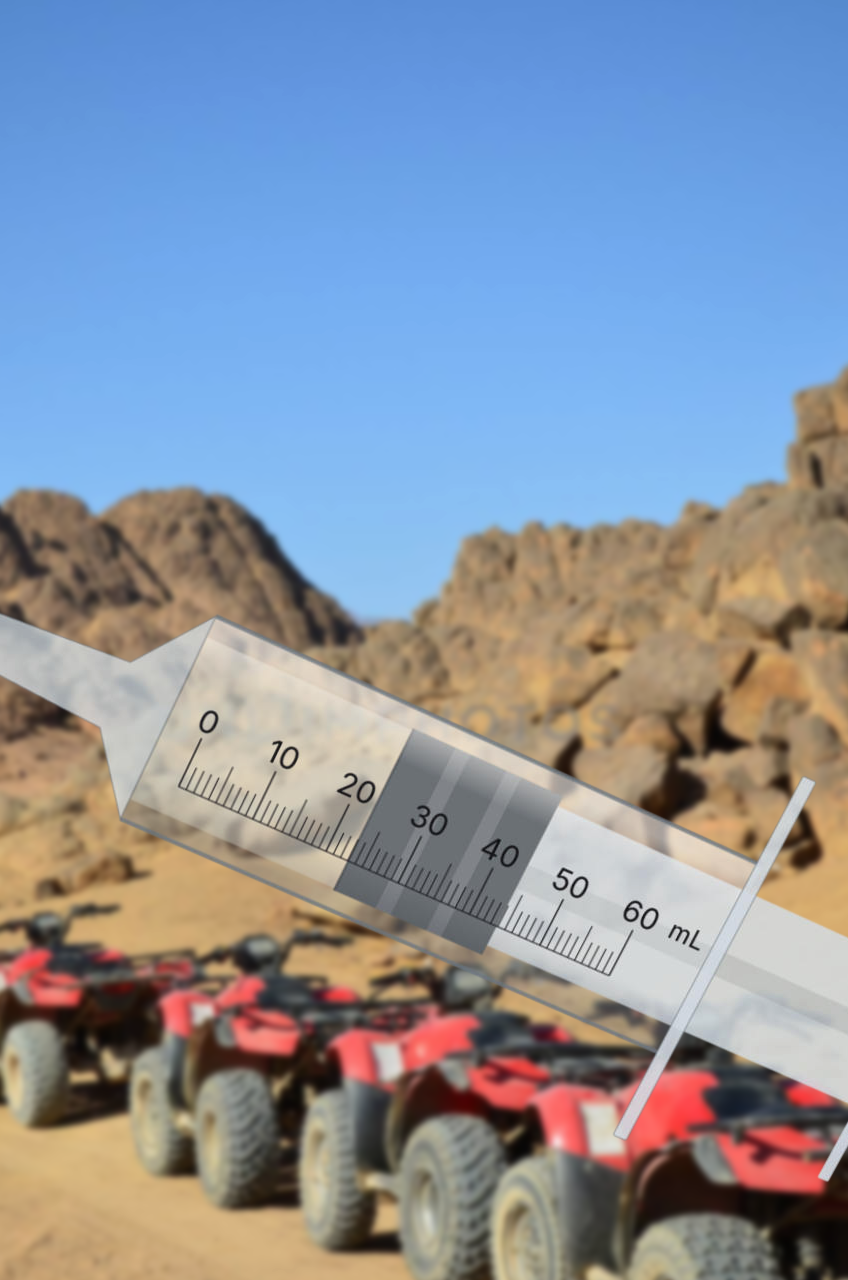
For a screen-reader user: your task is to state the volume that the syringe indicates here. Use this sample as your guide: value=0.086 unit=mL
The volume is value=23 unit=mL
